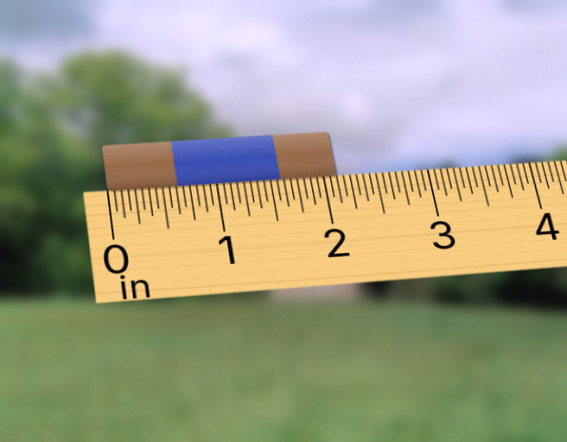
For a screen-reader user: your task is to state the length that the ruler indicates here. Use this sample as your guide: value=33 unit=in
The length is value=2.125 unit=in
